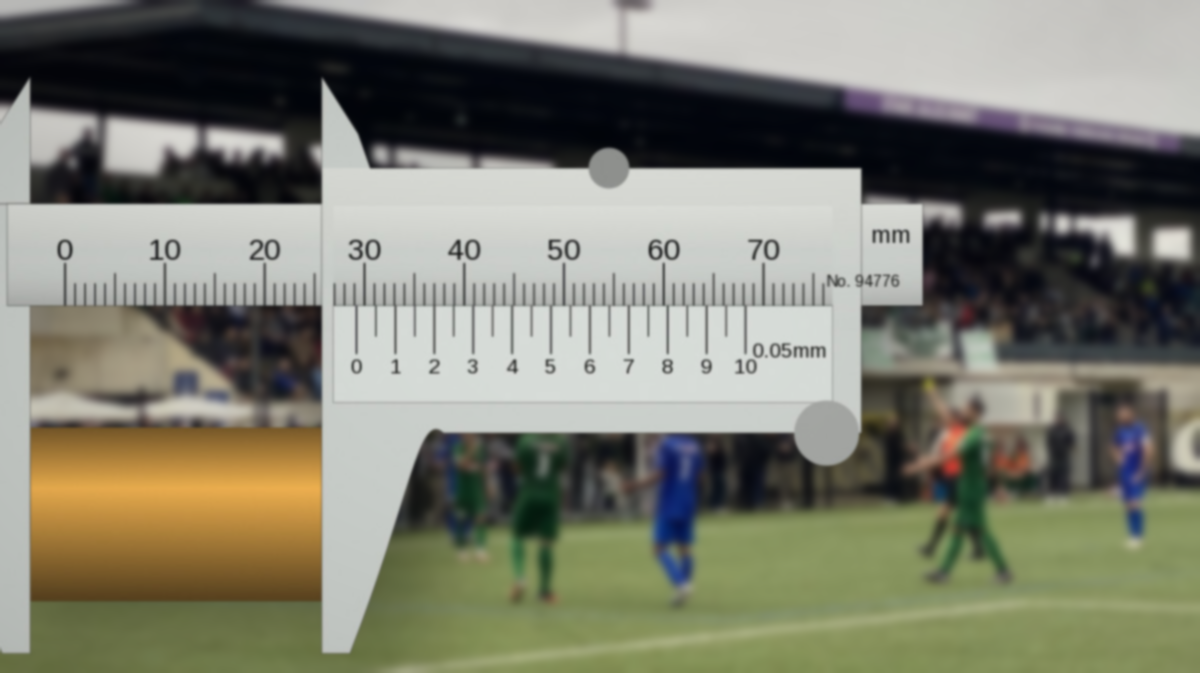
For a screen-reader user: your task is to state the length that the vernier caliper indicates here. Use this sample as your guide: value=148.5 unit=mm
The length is value=29.2 unit=mm
